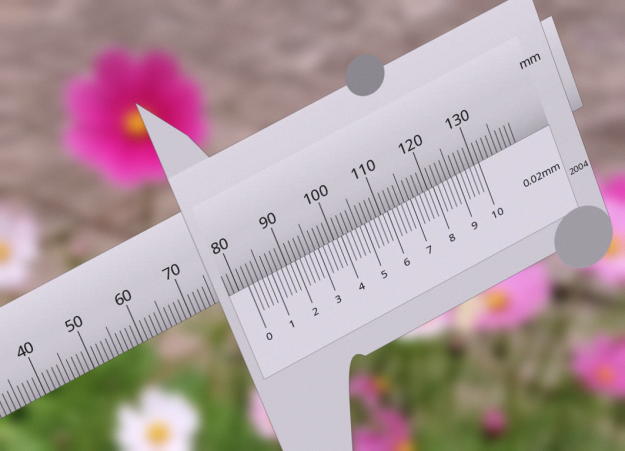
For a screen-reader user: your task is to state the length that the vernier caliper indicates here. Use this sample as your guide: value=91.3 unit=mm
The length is value=82.0 unit=mm
